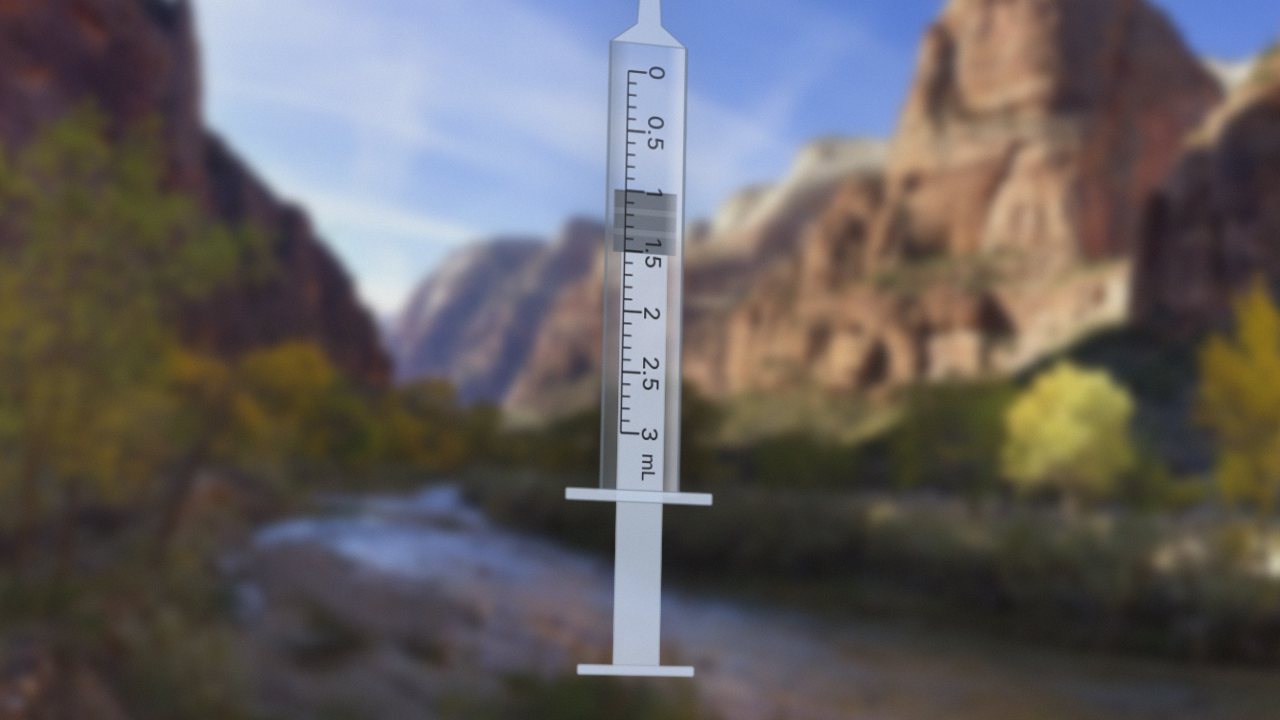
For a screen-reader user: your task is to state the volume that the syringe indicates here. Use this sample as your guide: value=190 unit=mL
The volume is value=1 unit=mL
